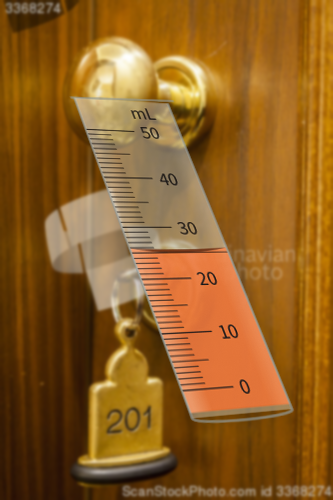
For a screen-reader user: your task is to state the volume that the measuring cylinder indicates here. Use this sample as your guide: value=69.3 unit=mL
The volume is value=25 unit=mL
